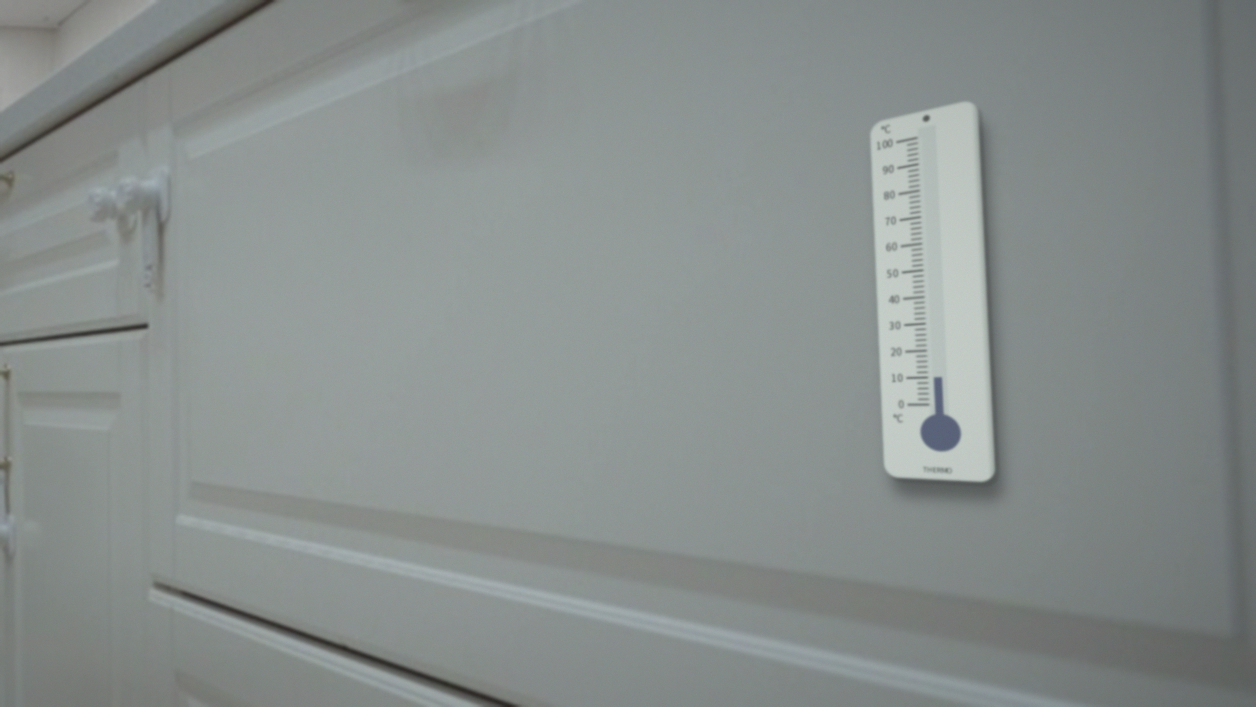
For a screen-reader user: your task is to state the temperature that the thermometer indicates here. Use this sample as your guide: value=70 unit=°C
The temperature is value=10 unit=°C
